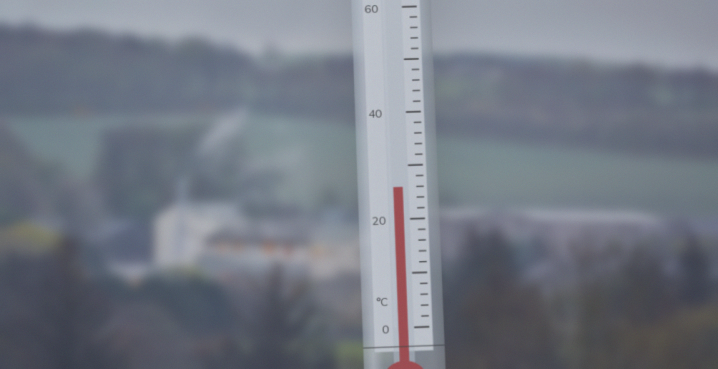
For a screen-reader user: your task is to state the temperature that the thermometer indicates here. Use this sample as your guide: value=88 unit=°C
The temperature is value=26 unit=°C
